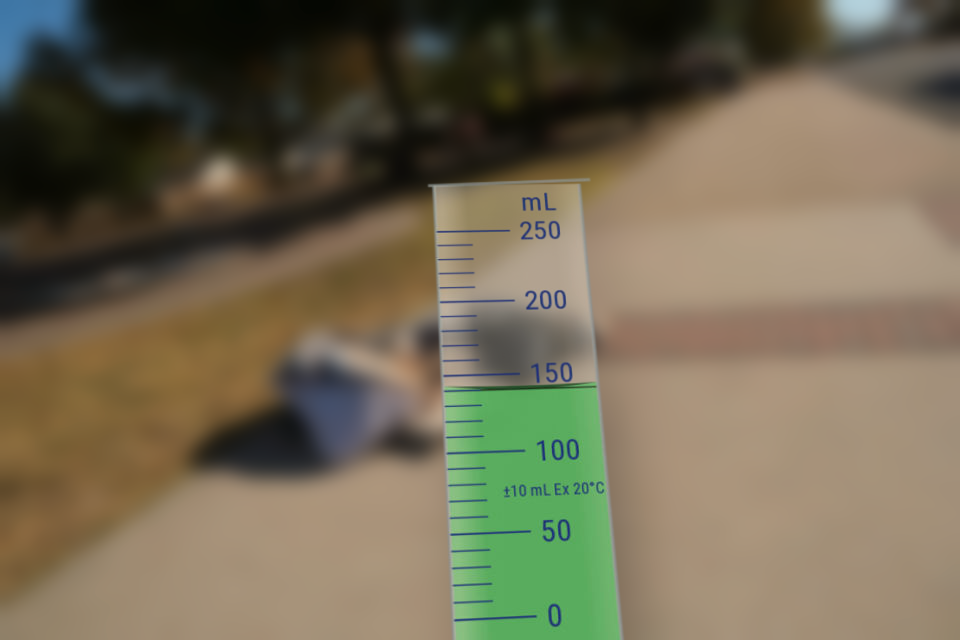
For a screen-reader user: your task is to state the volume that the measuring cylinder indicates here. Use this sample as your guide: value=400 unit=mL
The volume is value=140 unit=mL
